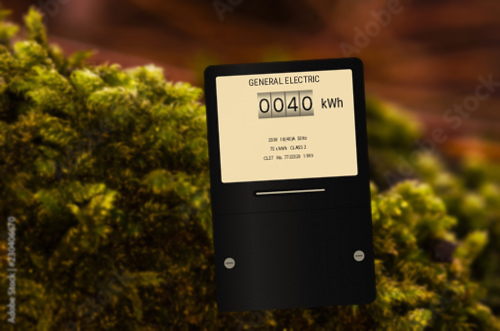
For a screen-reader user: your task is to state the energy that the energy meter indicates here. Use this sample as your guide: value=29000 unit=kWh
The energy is value=40 unit=kWh
